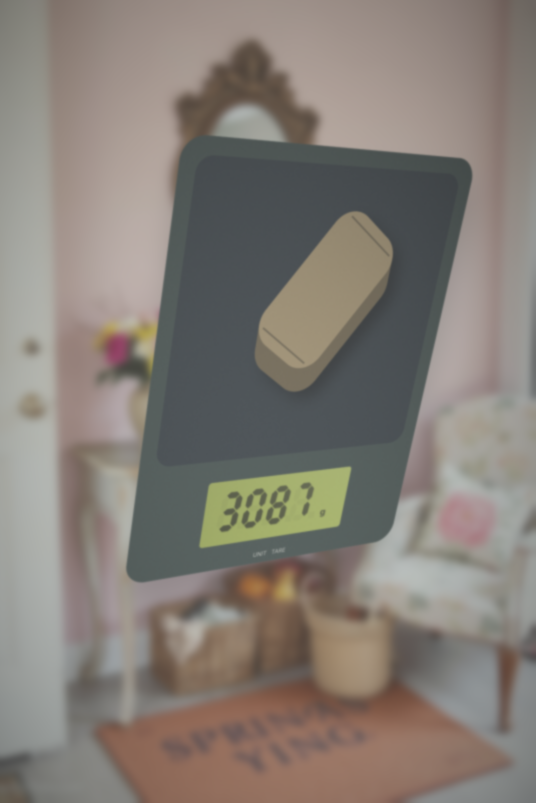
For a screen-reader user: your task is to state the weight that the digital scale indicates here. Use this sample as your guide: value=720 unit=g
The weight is value=3087 unit=g
